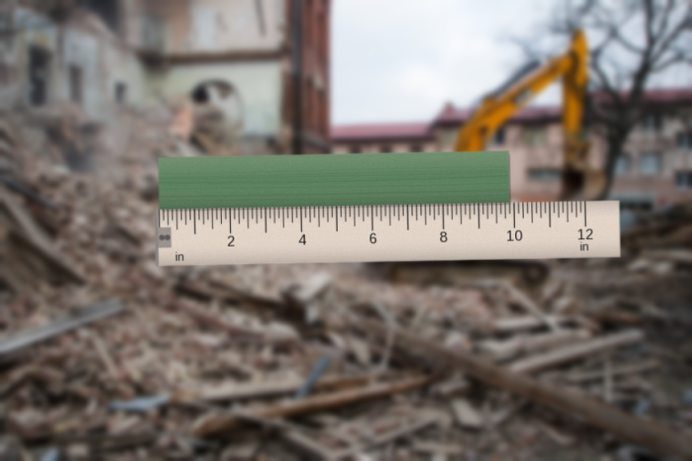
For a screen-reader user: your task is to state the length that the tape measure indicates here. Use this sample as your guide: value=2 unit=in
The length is value=9.875 unit=in
